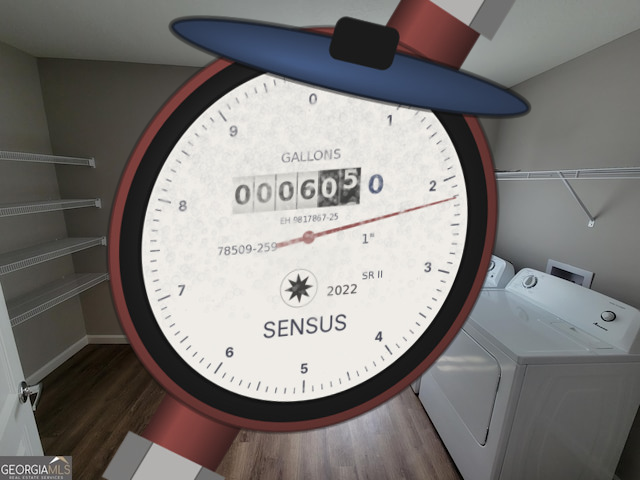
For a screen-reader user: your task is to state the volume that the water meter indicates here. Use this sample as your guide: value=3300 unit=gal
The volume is value=6052.2 unit=gal
